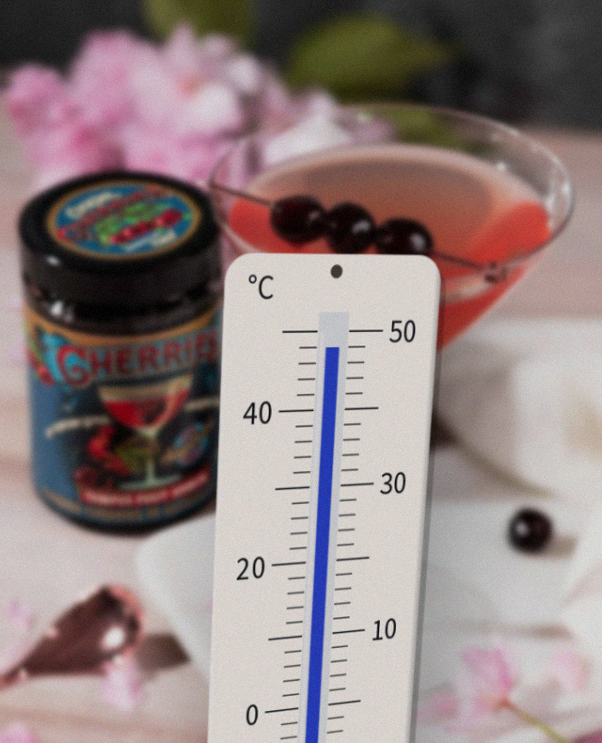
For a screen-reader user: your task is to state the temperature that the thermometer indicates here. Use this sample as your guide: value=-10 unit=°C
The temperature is value=48 unit=°C
